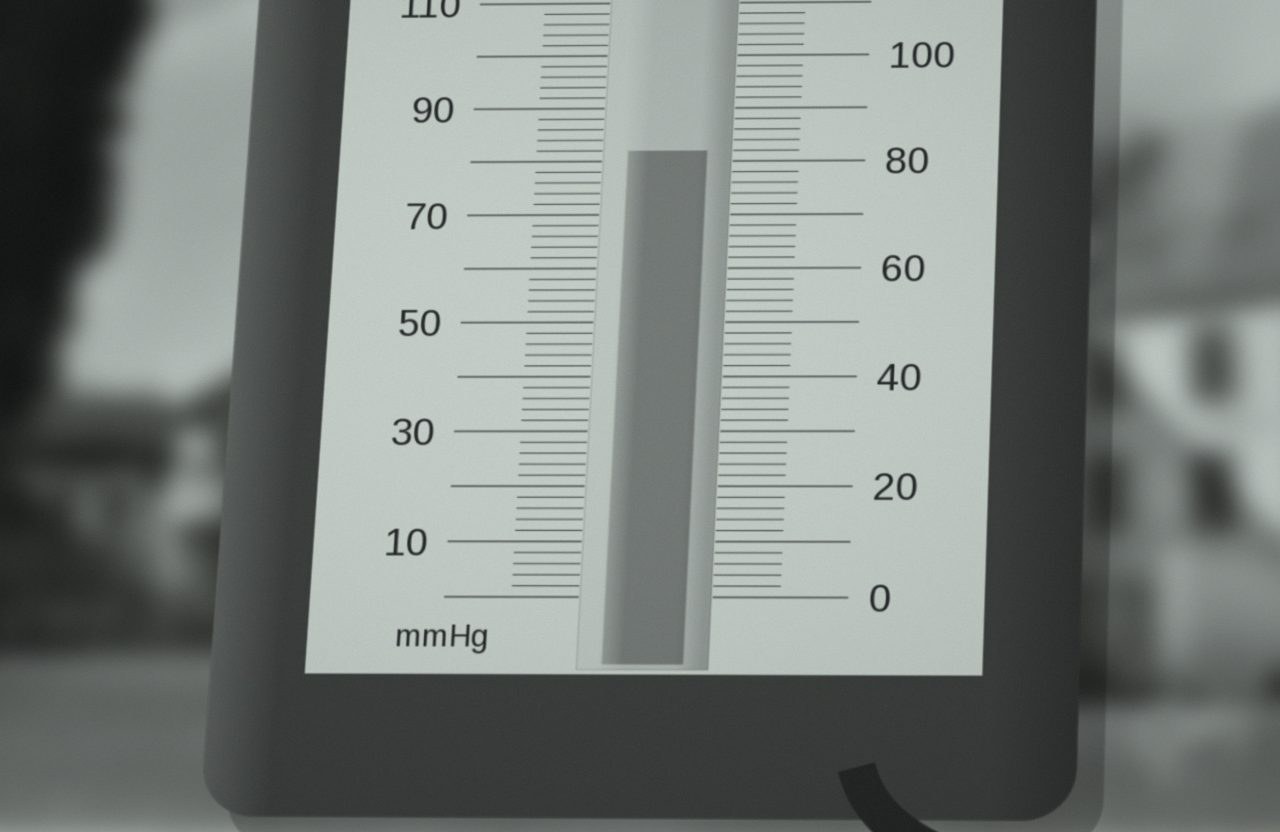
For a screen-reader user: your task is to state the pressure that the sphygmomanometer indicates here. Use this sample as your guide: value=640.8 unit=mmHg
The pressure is value=82 unit=mmHg
